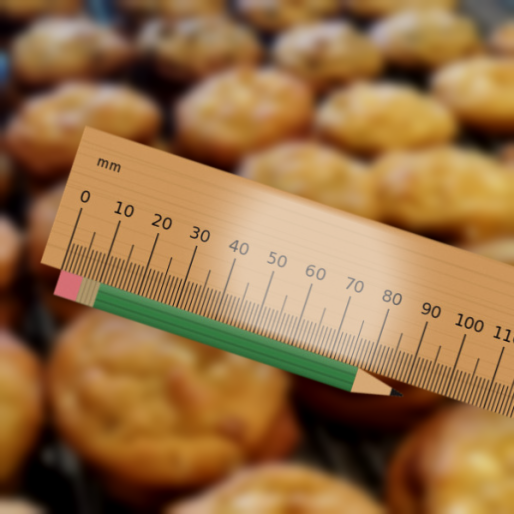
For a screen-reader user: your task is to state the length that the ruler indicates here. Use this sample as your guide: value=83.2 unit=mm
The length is value=90 unit=mm
